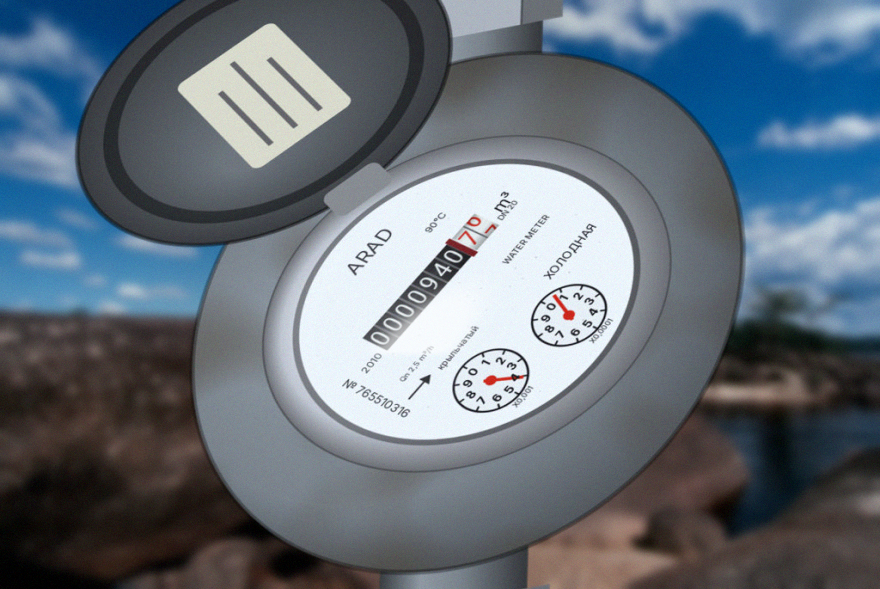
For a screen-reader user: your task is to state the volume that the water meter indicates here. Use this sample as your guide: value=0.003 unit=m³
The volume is value=940.7640 unit=m³
